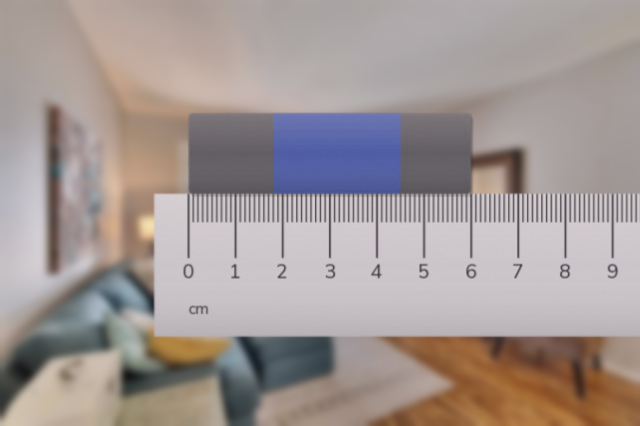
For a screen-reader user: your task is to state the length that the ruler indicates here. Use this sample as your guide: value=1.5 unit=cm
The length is value=6 unit=cm
